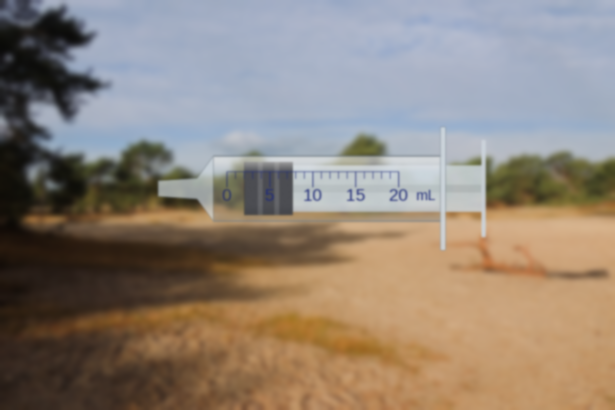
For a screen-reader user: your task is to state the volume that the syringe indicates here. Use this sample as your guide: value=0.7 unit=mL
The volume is value=2 unit=mL
